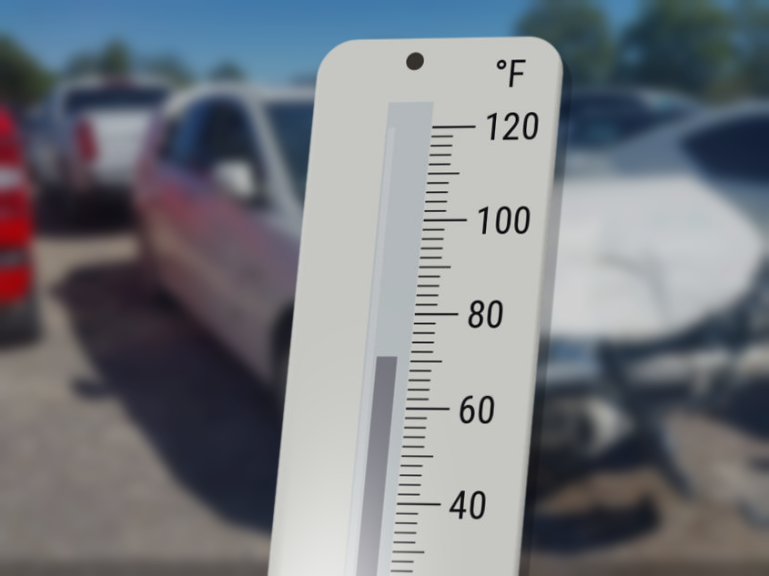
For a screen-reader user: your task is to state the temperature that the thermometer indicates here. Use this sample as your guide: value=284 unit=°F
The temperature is value=71 unit=°F
